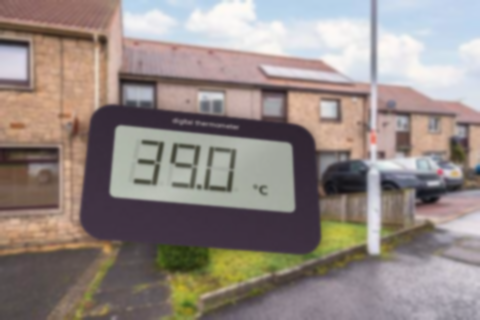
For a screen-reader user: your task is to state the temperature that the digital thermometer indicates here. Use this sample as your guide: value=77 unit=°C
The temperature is value=39.0 unit=°C
